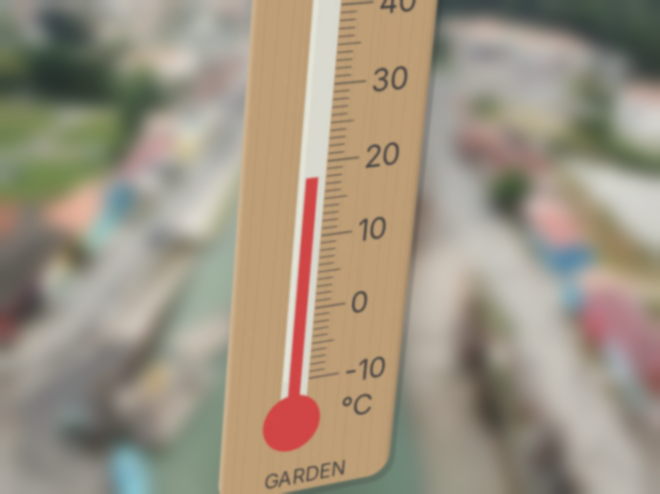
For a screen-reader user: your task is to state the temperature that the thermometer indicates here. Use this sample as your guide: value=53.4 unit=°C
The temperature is value=18 unit=°C
